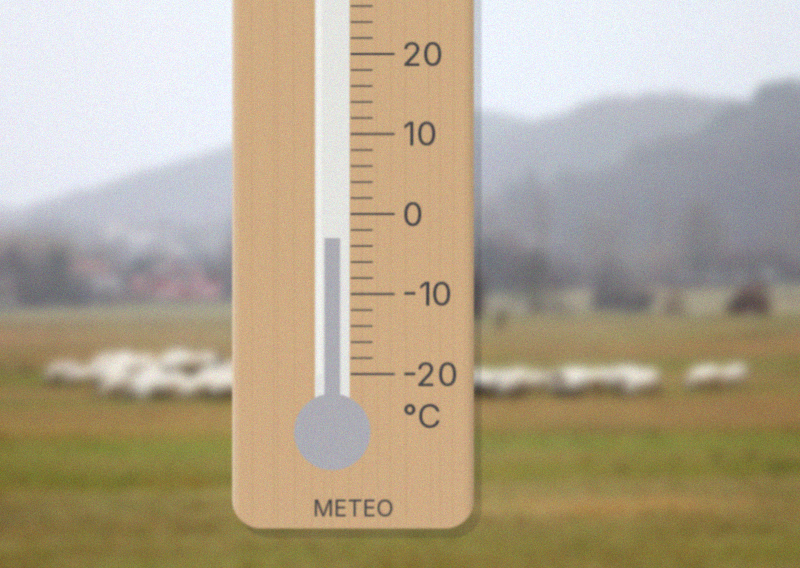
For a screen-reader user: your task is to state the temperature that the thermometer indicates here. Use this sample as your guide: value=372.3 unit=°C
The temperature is value=-3 unit=°C
